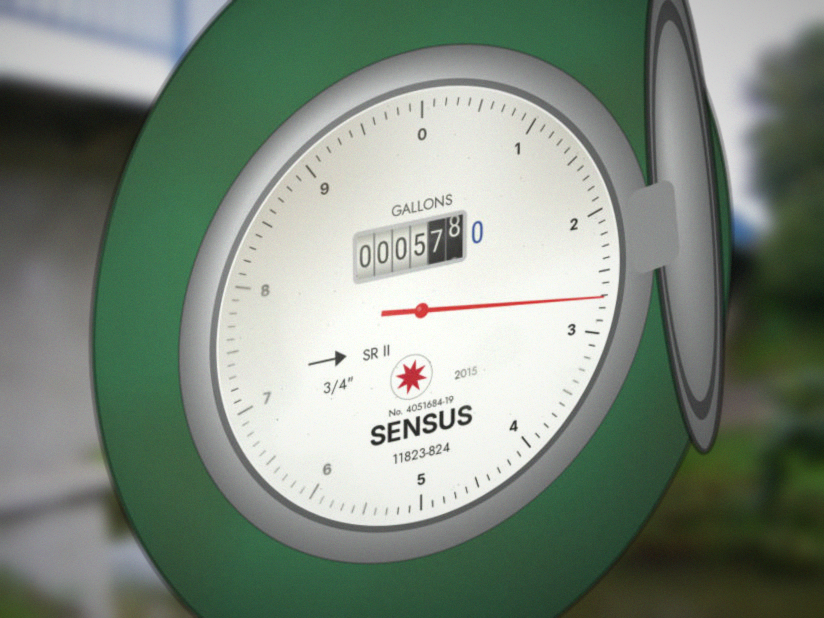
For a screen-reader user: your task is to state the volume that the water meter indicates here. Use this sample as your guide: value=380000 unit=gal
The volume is value=5782.7 unit=gal
